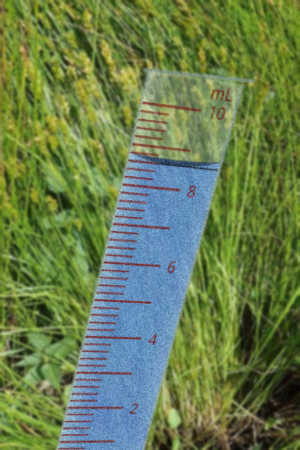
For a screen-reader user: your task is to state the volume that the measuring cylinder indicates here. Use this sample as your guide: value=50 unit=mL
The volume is value=8.6 unit=mL
